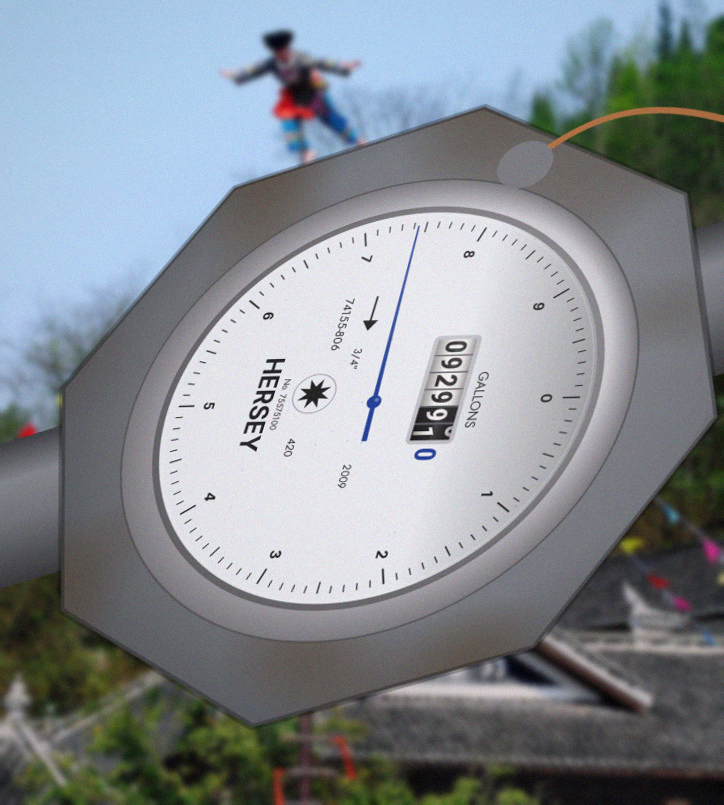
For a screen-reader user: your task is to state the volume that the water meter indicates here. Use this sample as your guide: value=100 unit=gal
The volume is value=929907.4 unit=gal
